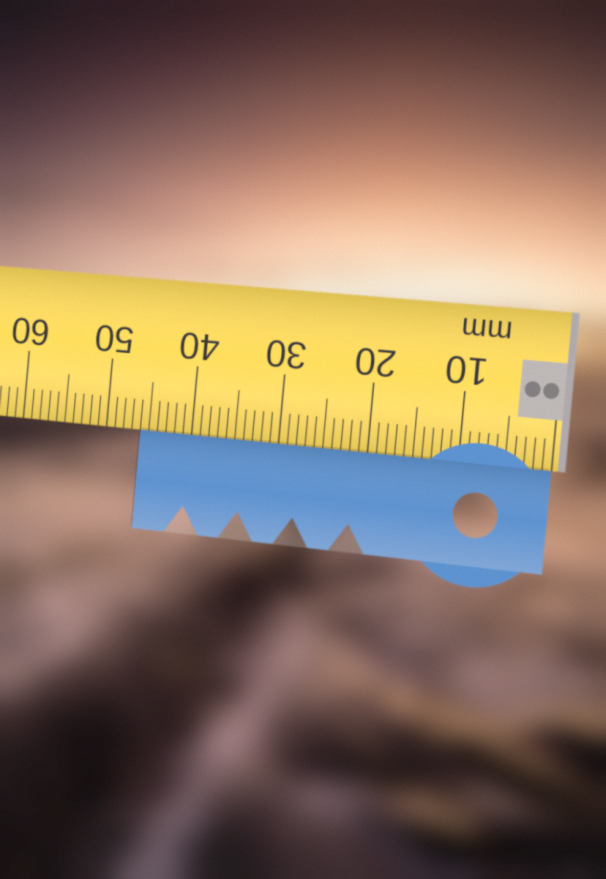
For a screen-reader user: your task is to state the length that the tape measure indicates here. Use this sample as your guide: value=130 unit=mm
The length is value=46 unit=mm
